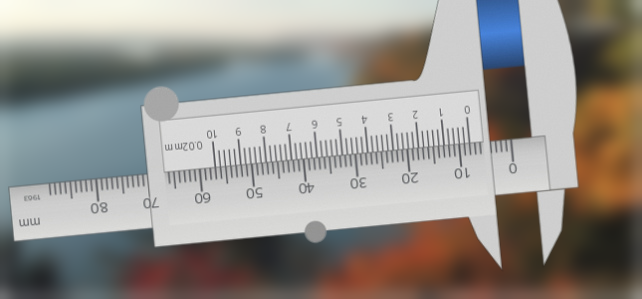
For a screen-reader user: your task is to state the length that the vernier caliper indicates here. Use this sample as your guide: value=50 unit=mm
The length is value=8.0 unit=mm
